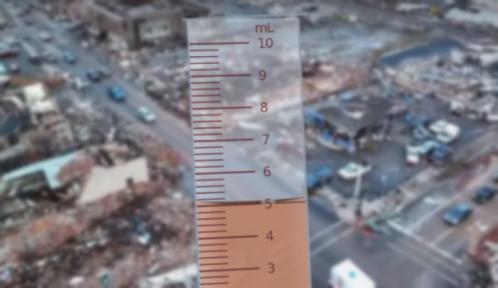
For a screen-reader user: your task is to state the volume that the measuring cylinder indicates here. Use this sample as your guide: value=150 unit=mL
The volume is value=5 unit=mL
